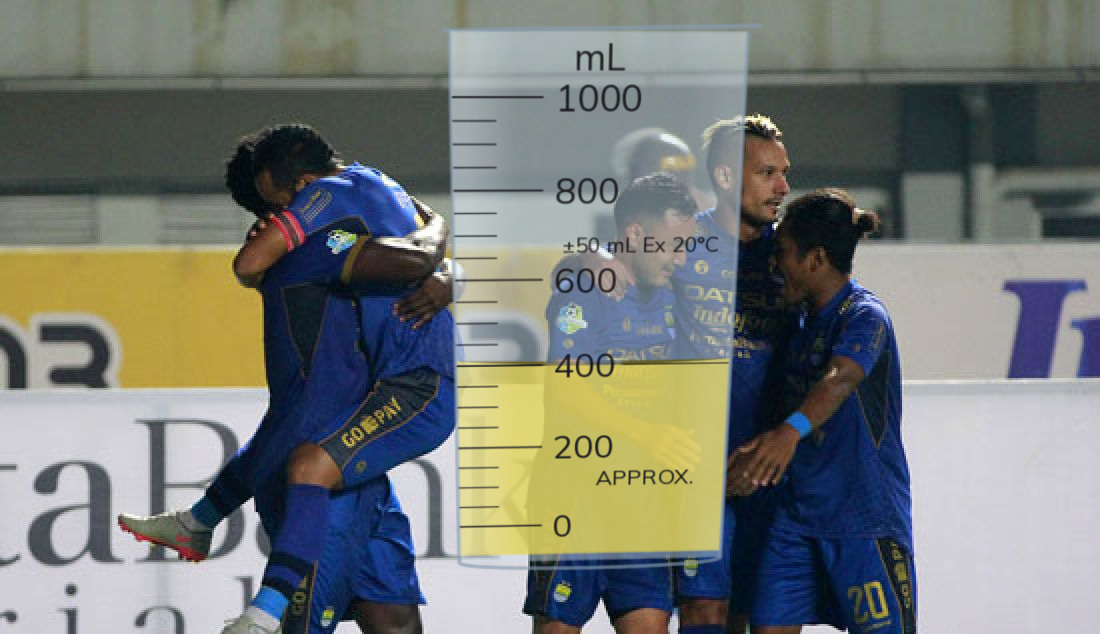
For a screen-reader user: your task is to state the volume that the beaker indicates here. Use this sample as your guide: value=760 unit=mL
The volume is value=400 unit=mL
